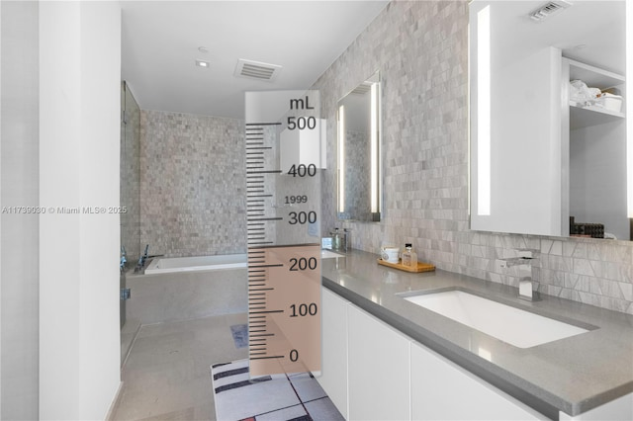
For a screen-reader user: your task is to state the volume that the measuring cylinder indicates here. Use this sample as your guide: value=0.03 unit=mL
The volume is value=240 unit=mL
